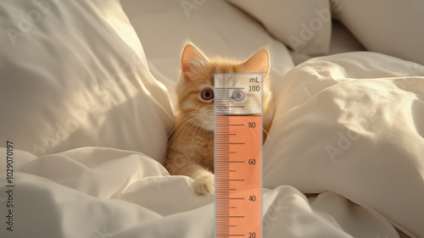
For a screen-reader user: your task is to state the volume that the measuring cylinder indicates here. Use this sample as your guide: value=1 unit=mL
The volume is value=85 unit=mL
